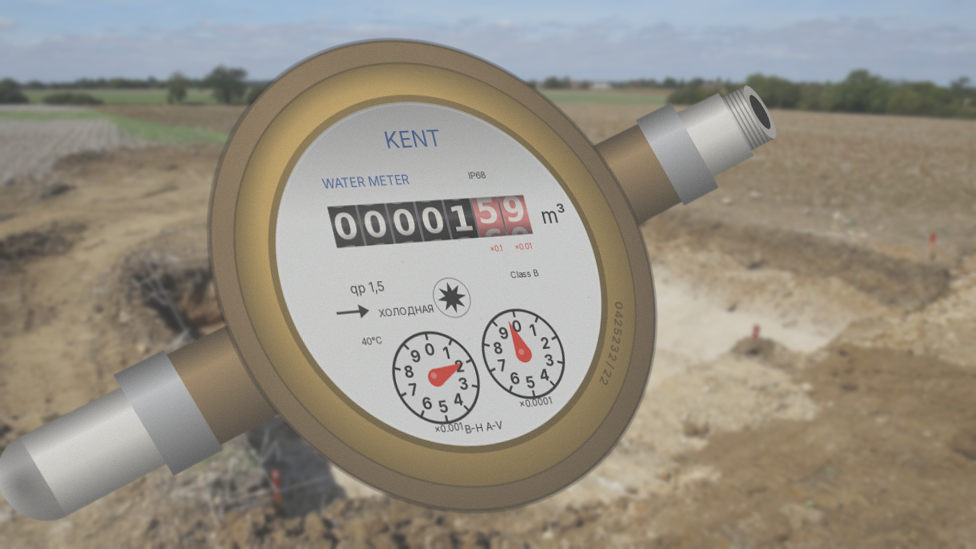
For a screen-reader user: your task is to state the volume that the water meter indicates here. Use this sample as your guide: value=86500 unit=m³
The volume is value=1.5919 unit=m³
